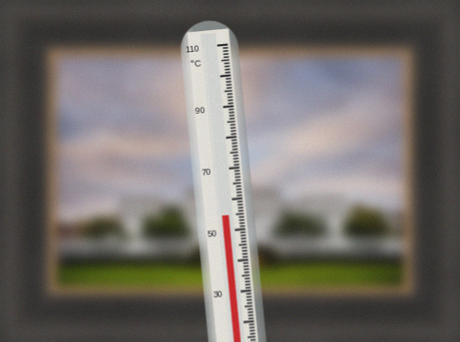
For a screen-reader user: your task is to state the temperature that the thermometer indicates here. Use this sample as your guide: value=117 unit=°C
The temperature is value=55 unit=°C
